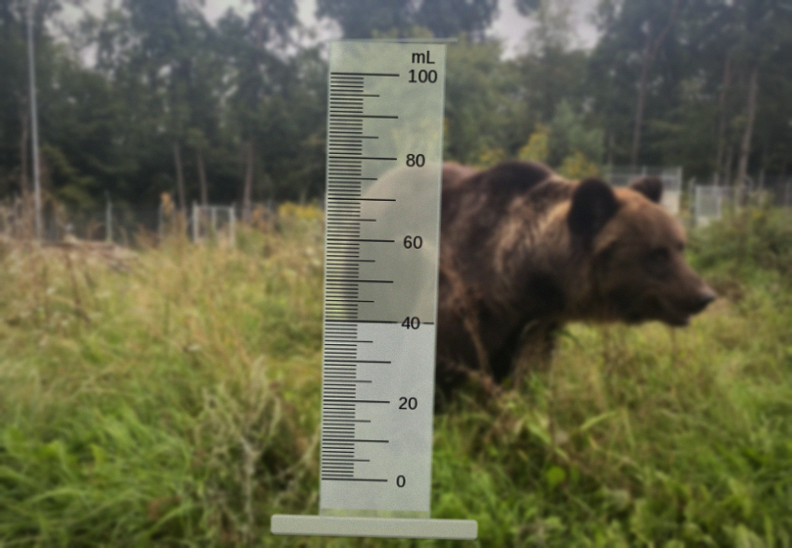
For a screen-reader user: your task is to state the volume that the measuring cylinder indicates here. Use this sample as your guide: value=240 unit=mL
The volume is value=40 unit=mL
